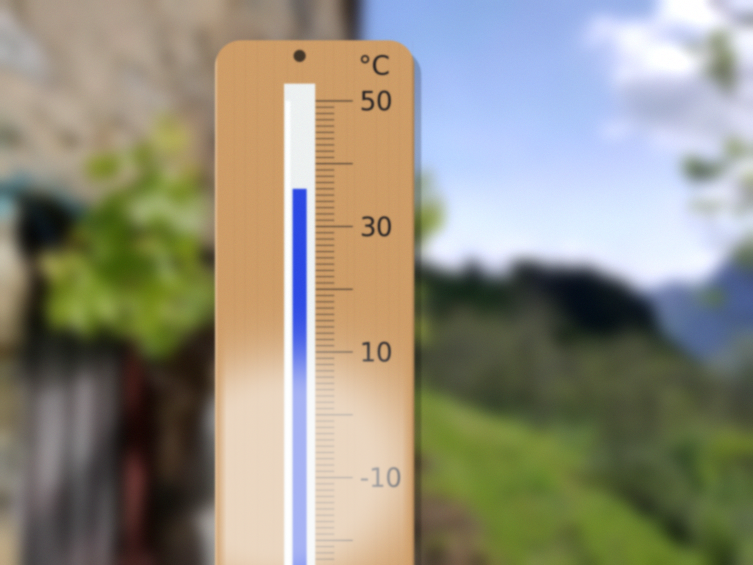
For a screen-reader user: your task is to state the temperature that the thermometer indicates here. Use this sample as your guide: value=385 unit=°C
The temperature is value=36 unit=°C
